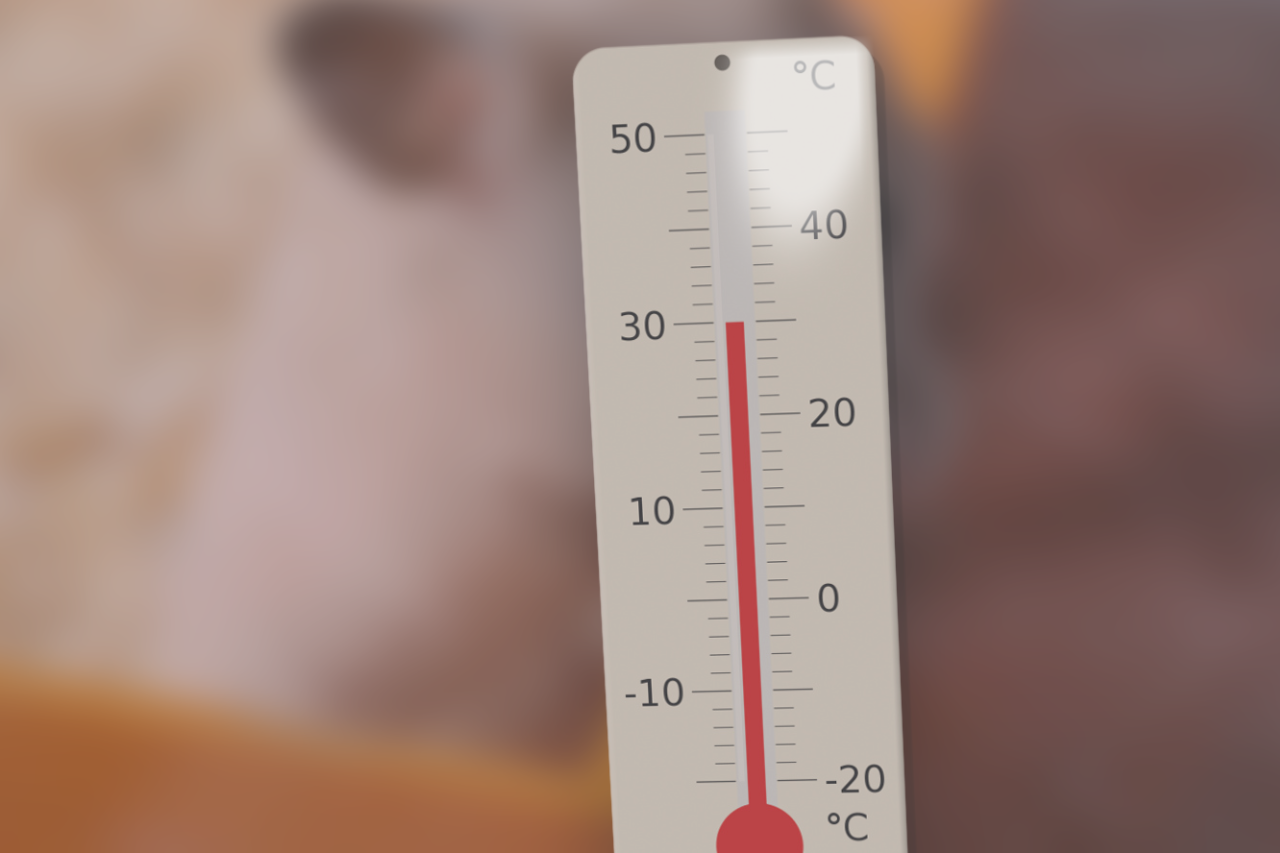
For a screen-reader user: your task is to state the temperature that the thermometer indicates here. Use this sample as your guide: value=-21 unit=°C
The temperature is value=30 unit=°C
